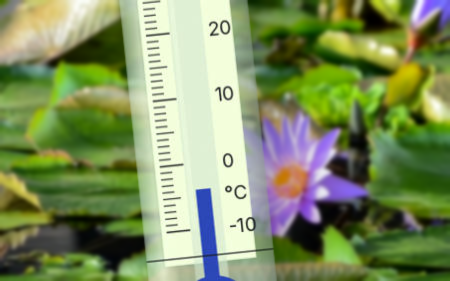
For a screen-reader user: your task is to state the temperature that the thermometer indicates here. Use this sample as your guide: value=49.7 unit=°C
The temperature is value=-4 unit=°C
